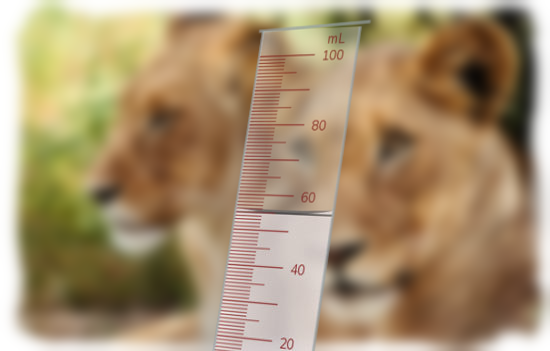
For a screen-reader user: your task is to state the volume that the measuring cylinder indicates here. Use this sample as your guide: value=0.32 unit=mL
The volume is value=55 unit=mL
